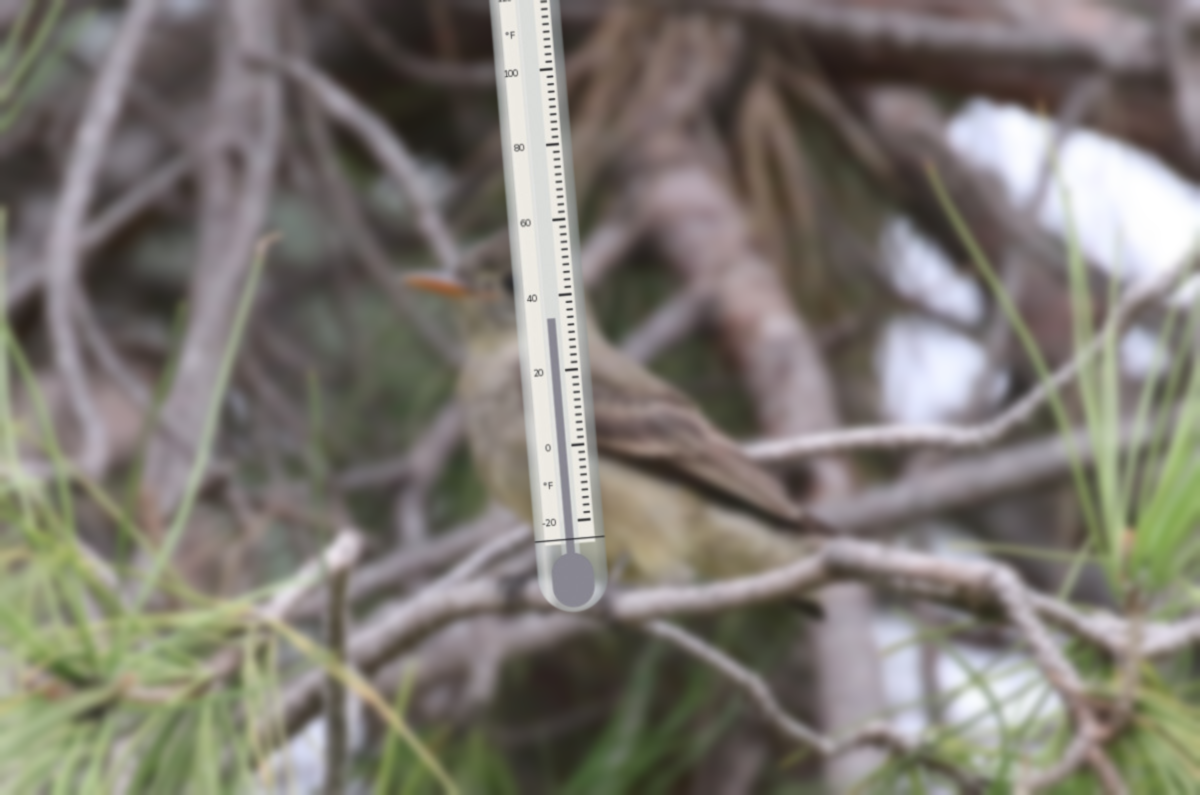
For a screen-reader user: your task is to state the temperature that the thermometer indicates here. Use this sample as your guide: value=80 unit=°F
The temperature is value=34 unit=°F
